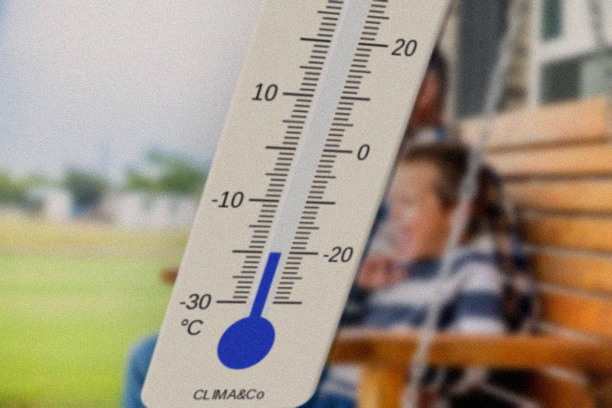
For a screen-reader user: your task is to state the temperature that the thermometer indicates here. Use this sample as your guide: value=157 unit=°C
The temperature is value=-20 unit=°C
